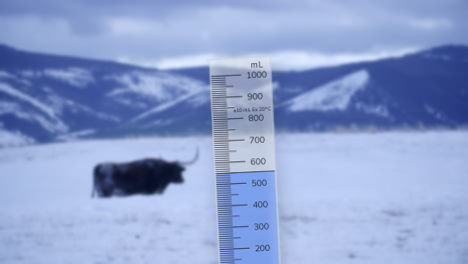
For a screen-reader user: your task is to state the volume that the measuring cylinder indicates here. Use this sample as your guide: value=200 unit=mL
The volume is value=550 unit=mL
